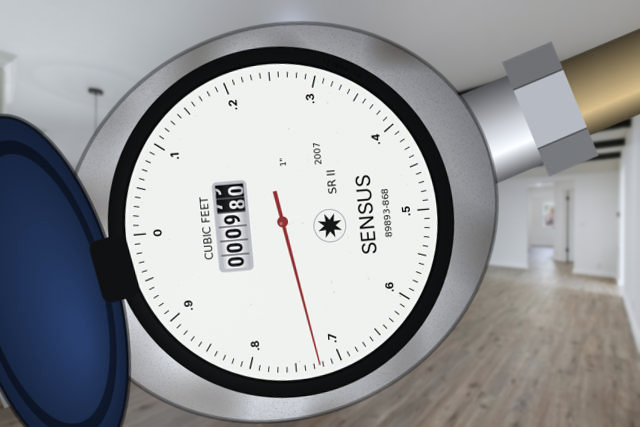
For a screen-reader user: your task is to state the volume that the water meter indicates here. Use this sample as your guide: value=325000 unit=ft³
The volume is value=979.72 unit=ft³
